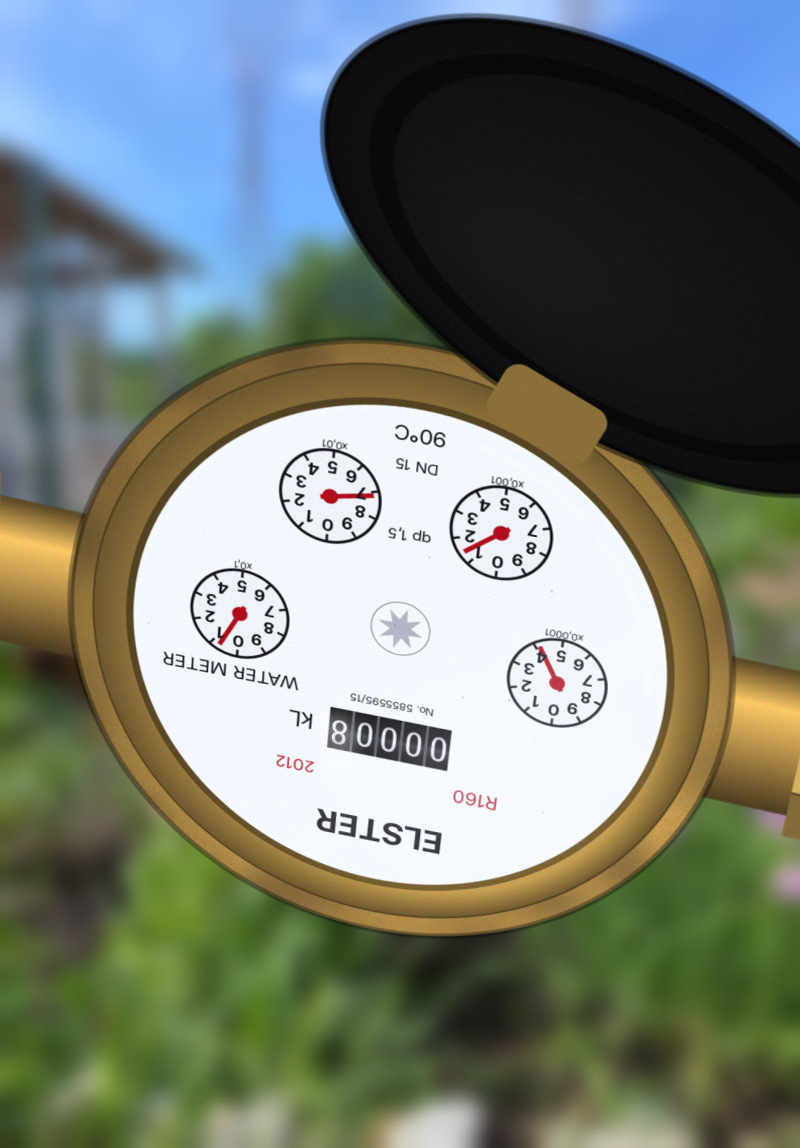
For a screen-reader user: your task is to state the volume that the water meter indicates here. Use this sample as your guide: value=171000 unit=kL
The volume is value=8.0714 unit=kL
